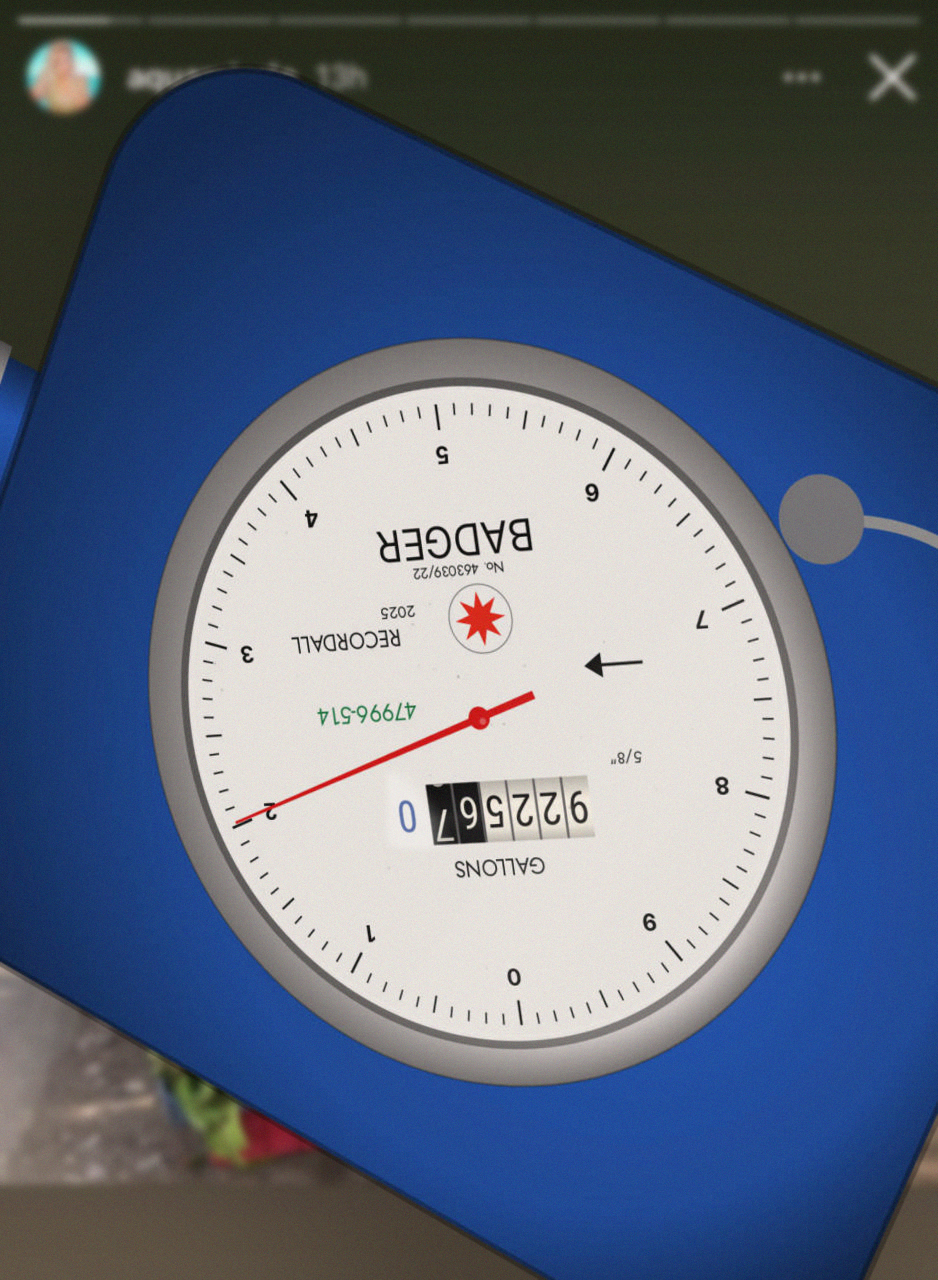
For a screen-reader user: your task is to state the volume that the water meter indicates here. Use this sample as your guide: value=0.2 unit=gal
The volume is value=9225672.0 unit=gal
